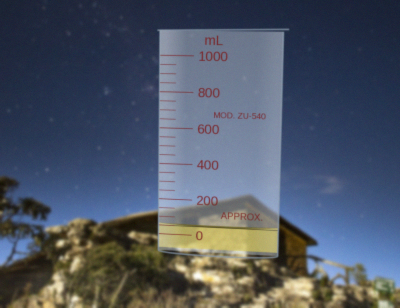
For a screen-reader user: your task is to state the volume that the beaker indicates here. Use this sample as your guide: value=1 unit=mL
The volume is value=50 unit=mL
